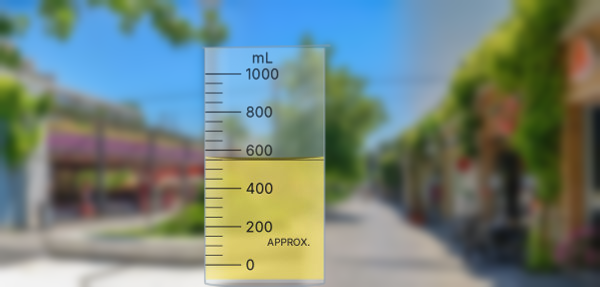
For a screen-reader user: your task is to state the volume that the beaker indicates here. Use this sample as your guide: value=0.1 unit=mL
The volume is value=550 unit=mL
